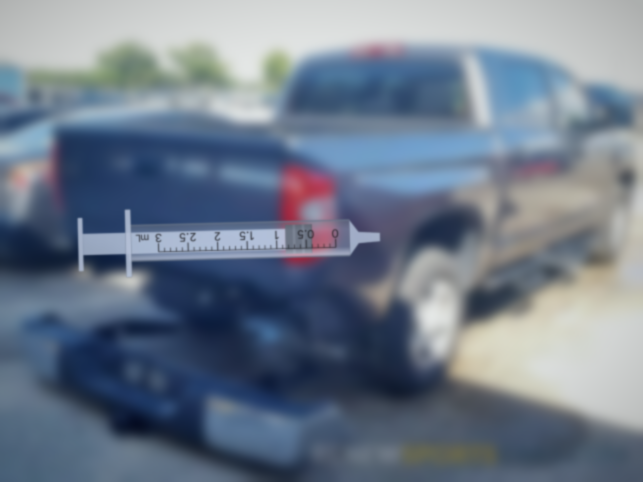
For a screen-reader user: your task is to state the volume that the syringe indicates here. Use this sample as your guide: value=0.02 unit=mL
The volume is value=0.4 unit=mL
